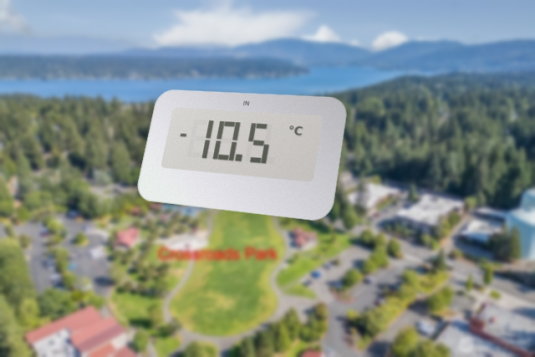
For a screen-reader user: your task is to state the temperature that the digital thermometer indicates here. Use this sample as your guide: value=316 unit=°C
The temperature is value=-10.5 unit=°C
